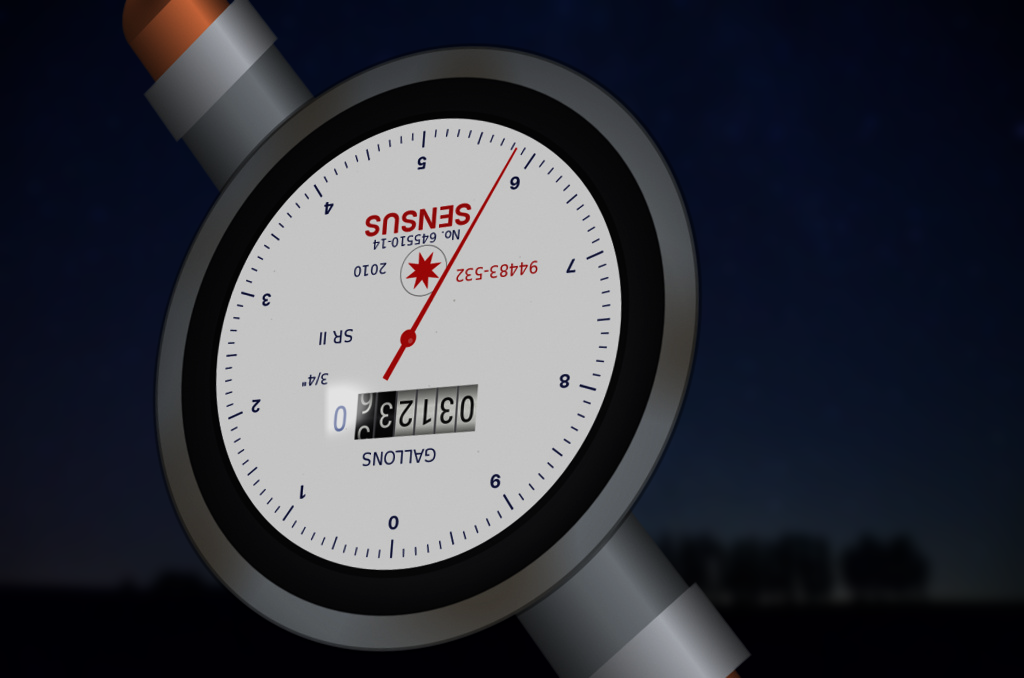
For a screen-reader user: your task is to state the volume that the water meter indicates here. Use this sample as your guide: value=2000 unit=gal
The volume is value=312355.8 unit=gal
